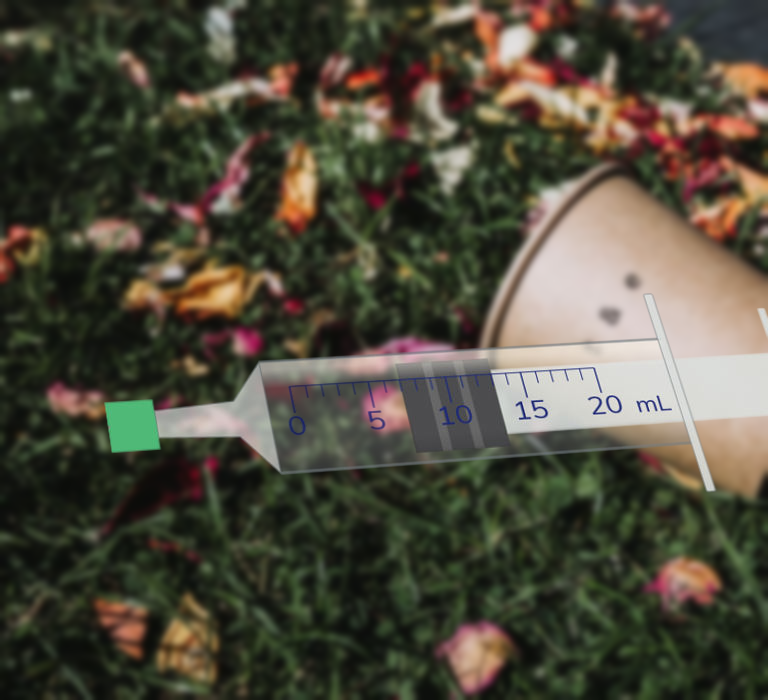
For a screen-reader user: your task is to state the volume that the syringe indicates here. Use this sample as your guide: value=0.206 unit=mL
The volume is value=7 unit=mL
